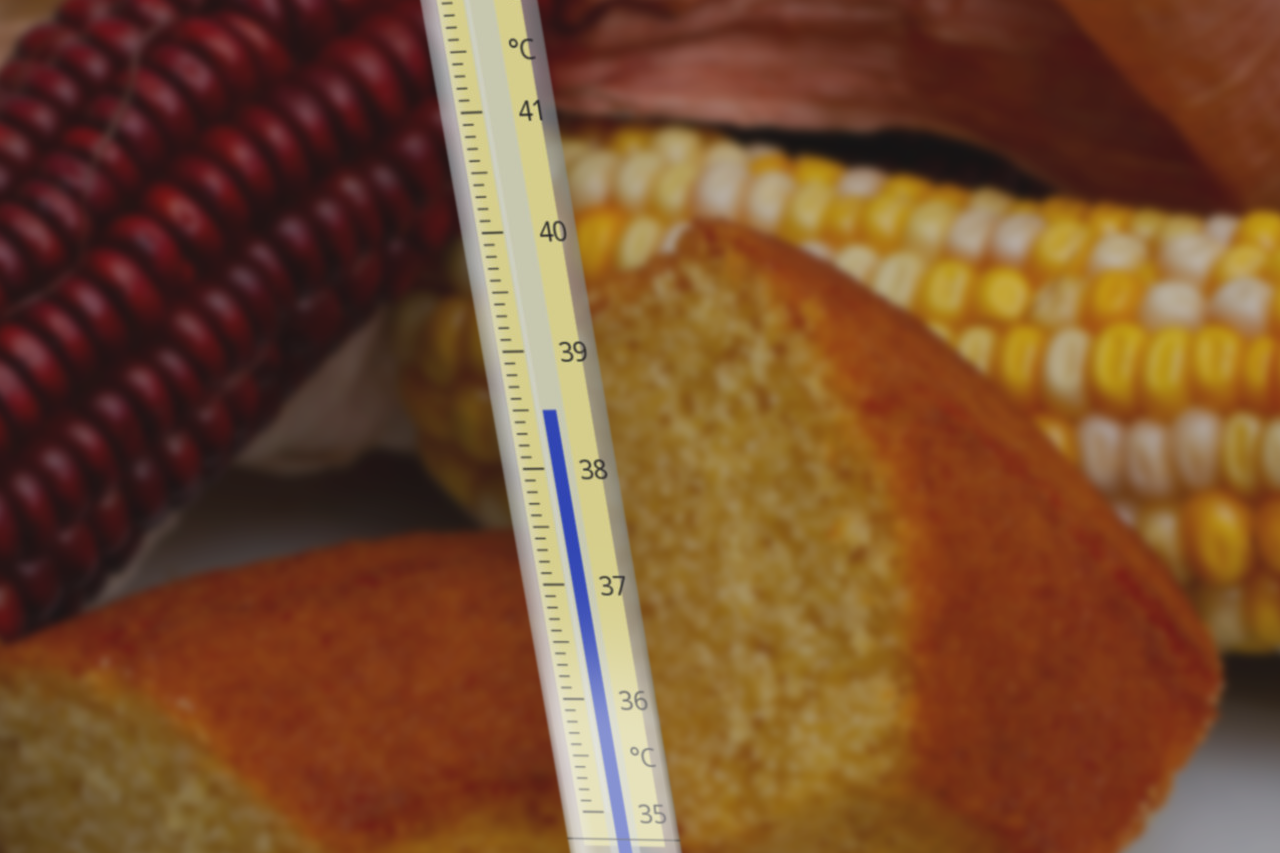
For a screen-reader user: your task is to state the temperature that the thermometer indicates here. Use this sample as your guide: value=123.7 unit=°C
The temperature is value=38.5 unit=°C
